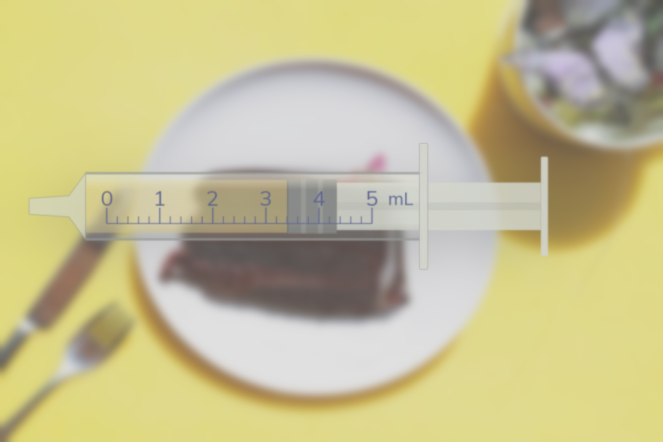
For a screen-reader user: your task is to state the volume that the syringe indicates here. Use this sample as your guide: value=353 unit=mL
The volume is value=3.4 unit=mL
